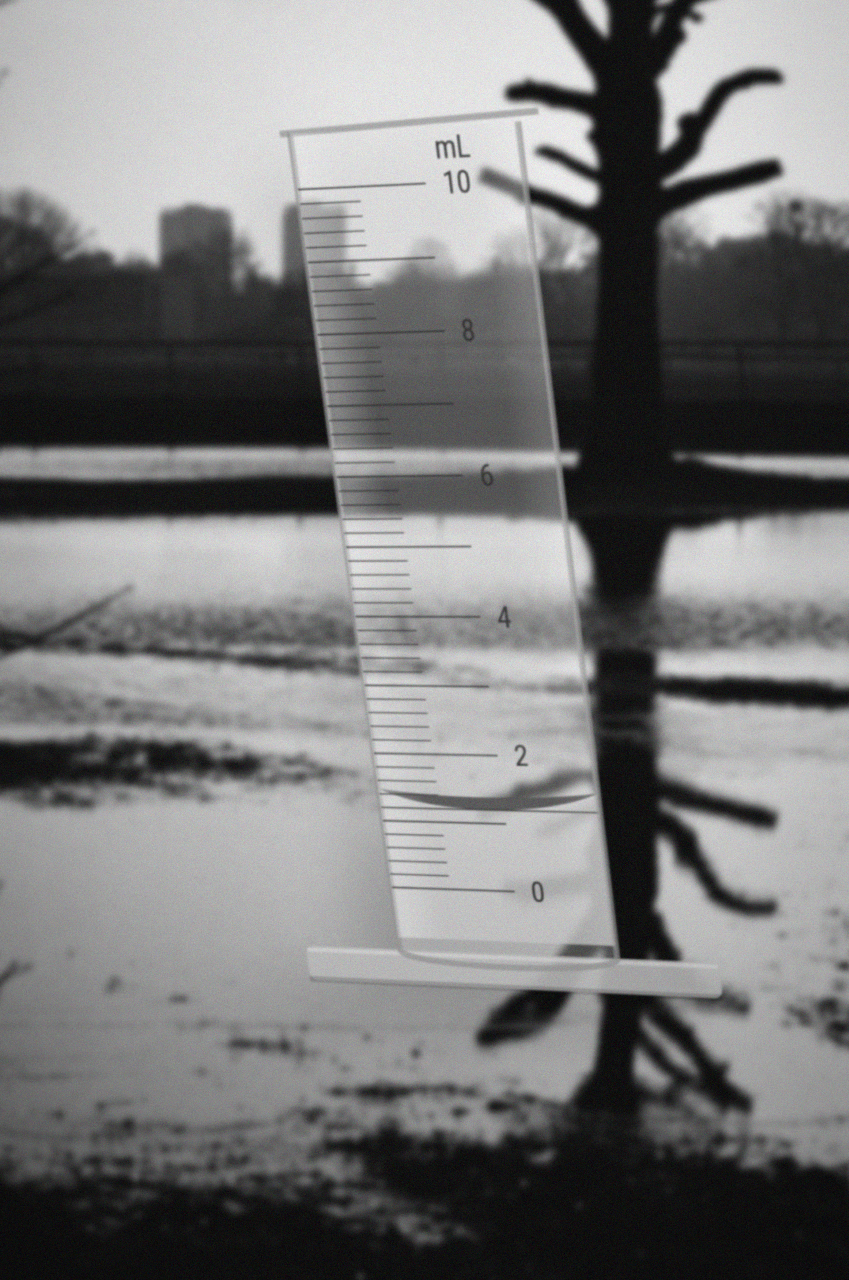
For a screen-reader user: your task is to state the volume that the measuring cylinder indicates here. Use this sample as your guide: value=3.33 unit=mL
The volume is value=1.2 unit=mL
